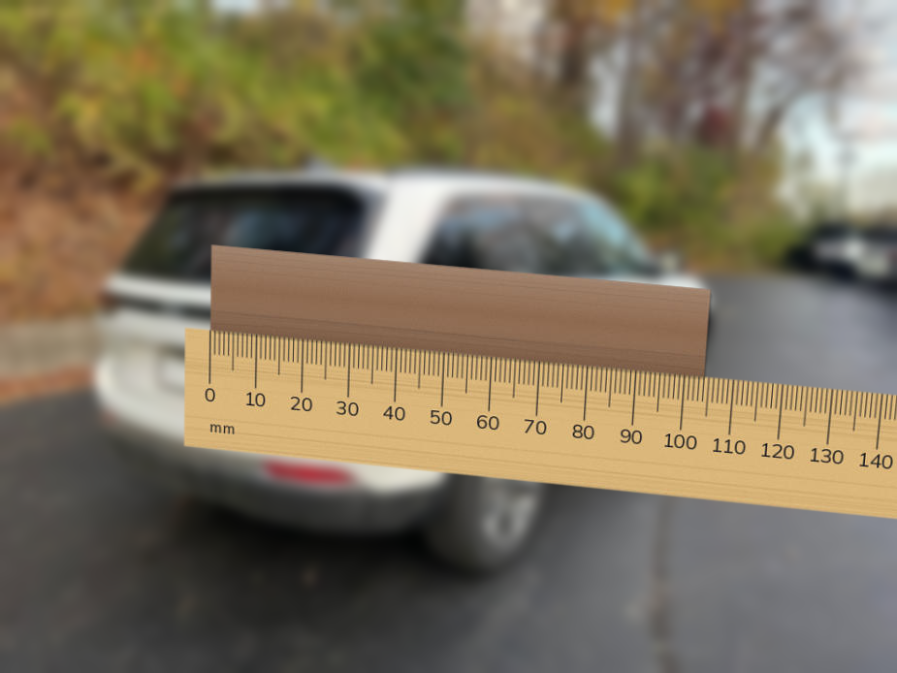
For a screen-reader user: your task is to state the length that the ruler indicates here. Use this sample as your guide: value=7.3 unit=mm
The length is value=104 unit=mm
